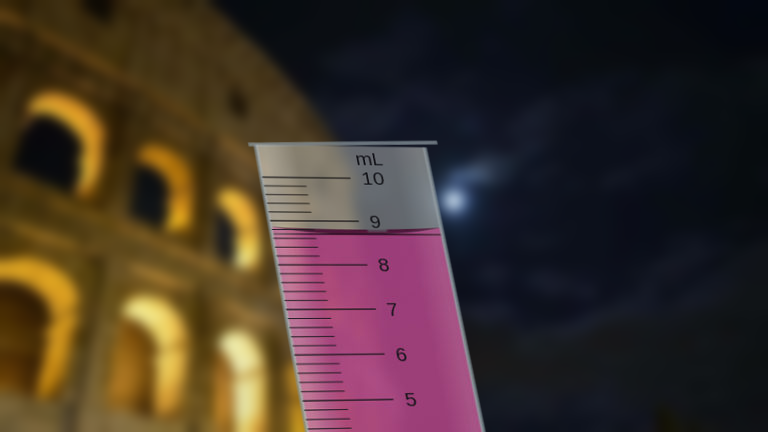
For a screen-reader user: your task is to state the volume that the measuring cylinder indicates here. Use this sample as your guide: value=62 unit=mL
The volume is value=8.7 unit=mL
